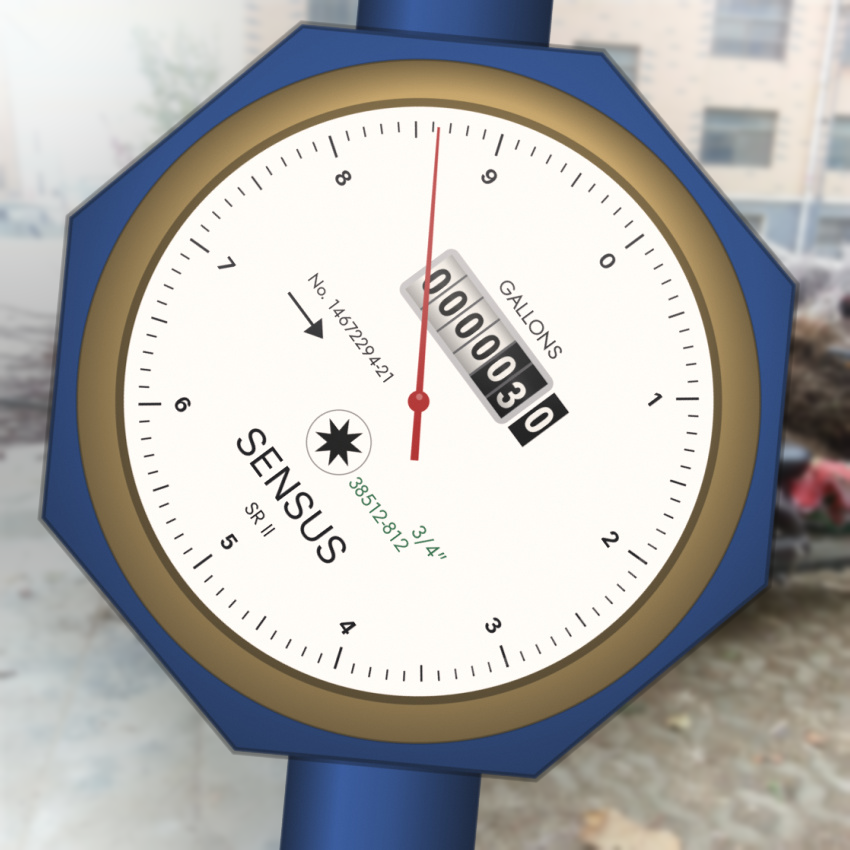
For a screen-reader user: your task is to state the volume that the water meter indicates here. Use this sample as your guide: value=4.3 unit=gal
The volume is value=28.6 unit=gal
